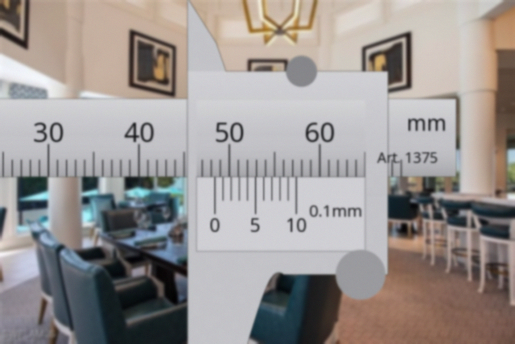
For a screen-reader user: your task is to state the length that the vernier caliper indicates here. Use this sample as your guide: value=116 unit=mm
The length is value=48.4 unit=mm
